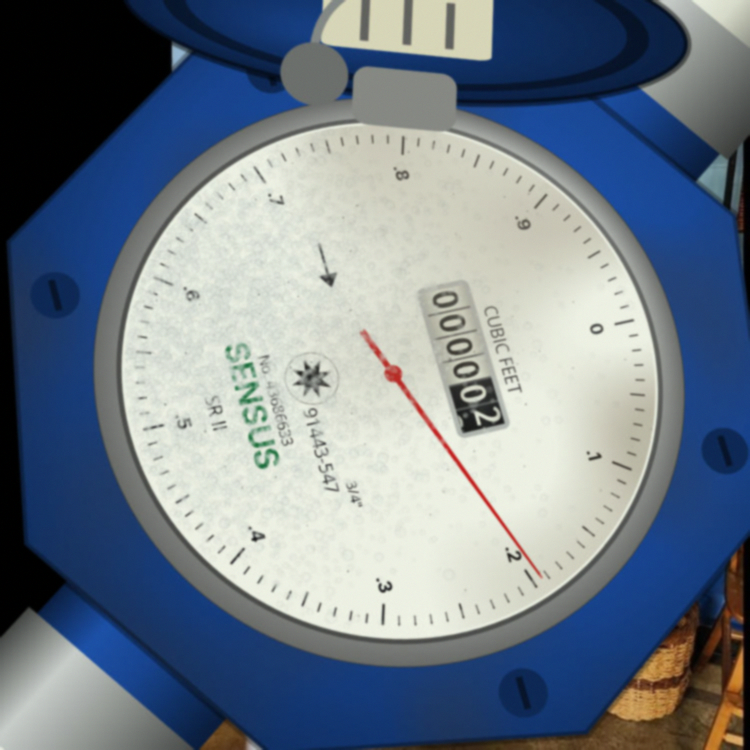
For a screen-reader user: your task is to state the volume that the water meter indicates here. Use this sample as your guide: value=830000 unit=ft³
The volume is value=2.19 unit=ft³
